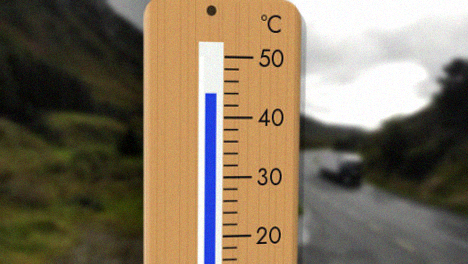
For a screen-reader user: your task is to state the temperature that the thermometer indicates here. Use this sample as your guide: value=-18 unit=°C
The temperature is value=44 unit=°C
